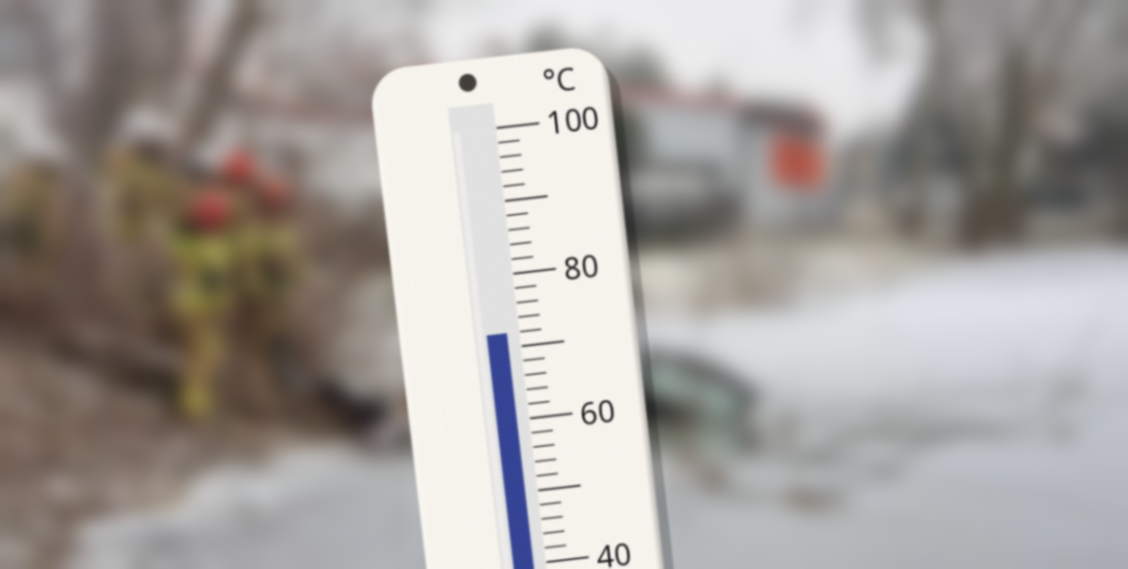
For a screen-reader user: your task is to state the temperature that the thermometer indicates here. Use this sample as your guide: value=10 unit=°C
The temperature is value=72 unit=°C
